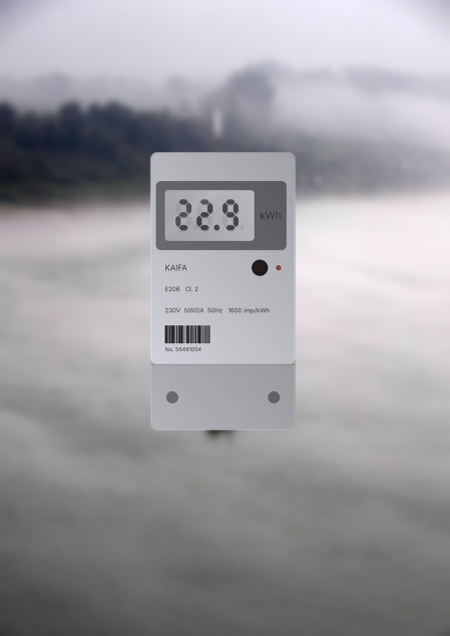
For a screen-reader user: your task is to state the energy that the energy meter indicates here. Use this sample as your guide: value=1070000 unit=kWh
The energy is value=22.9 unit=kWh
